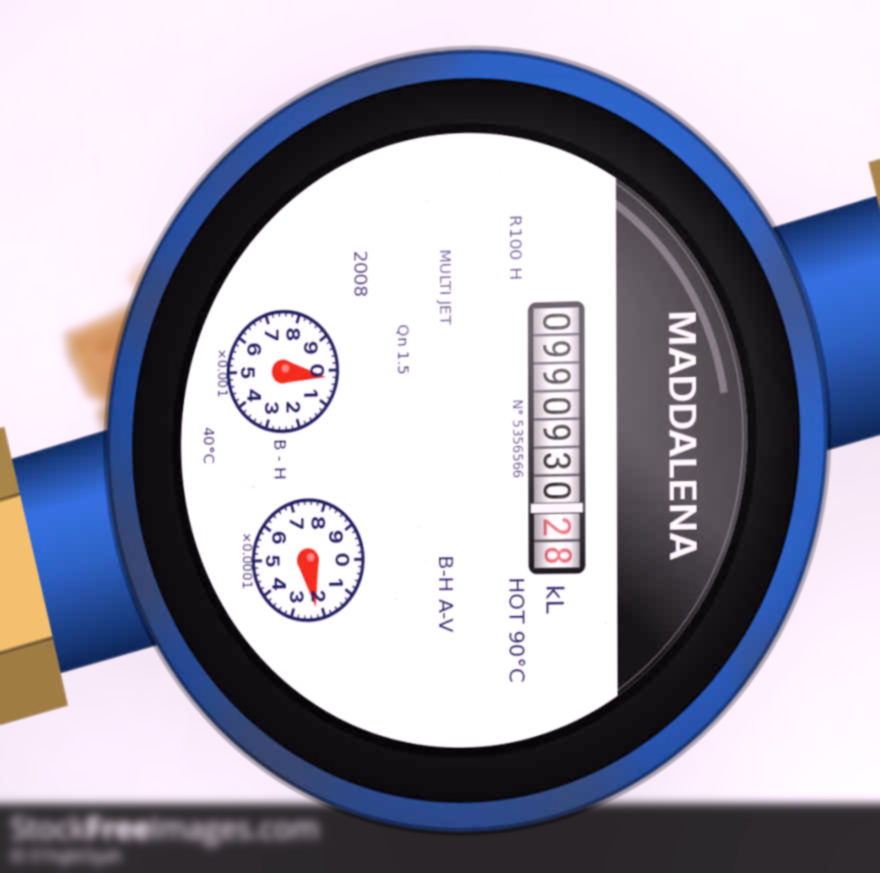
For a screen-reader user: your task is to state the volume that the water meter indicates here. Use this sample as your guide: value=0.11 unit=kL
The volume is value=990930.2802 unit=kL
